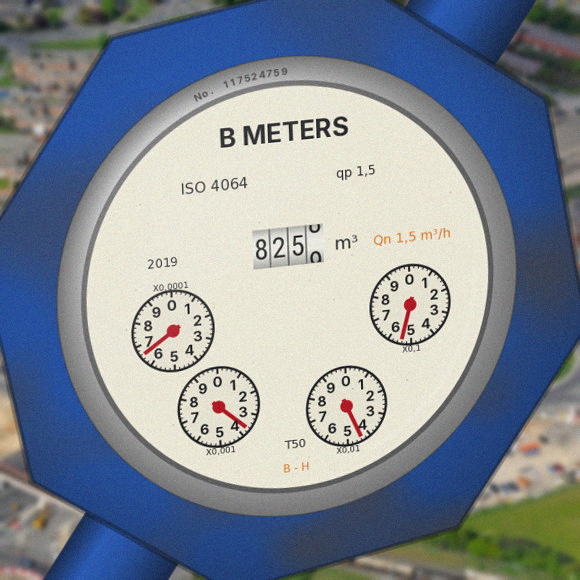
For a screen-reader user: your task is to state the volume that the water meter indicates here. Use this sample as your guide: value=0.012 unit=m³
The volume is value=8258.5436 unit=m³
